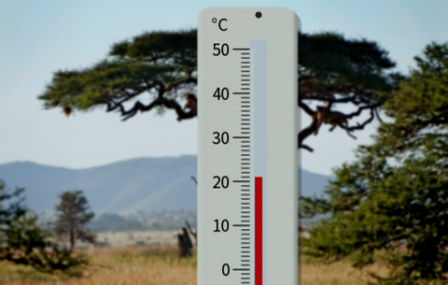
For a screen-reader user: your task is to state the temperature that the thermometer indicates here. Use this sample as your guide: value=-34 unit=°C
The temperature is value=21 unit=°C
